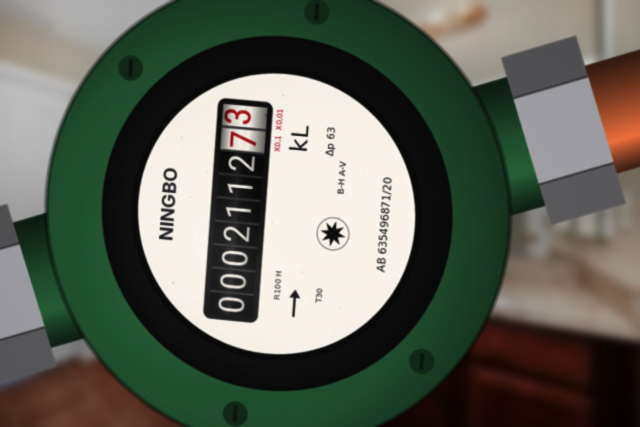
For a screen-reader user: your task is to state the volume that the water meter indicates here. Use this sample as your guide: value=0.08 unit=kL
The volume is value=2112.73 unit=kL
